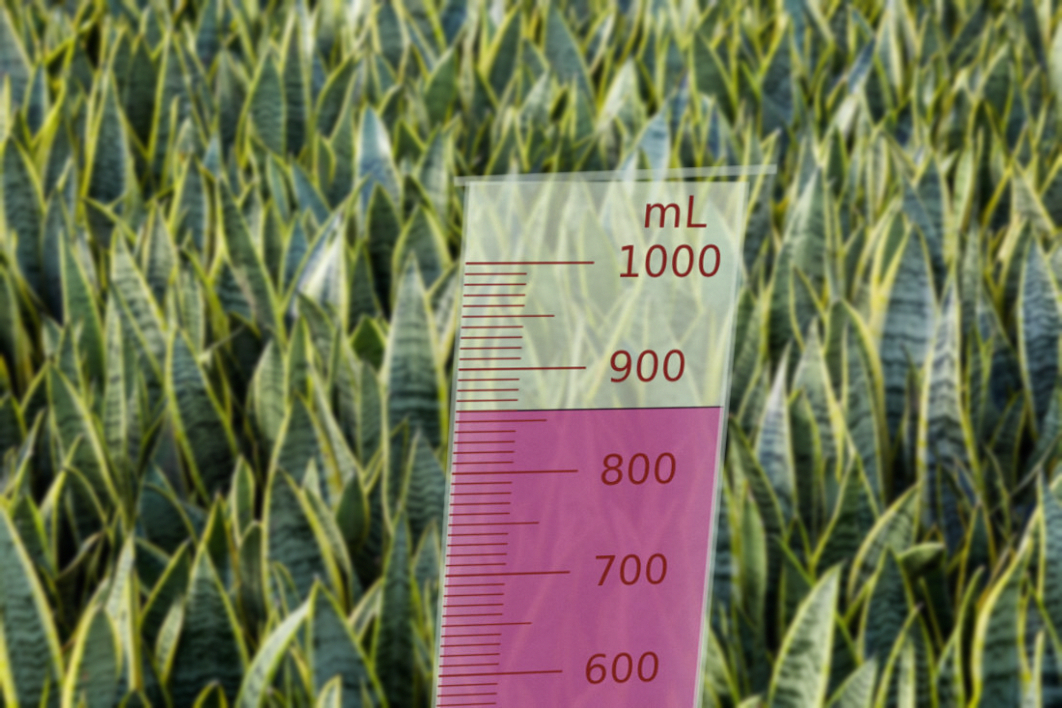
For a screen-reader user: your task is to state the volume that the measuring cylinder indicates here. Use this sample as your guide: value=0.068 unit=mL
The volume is value=860 unit=mL
